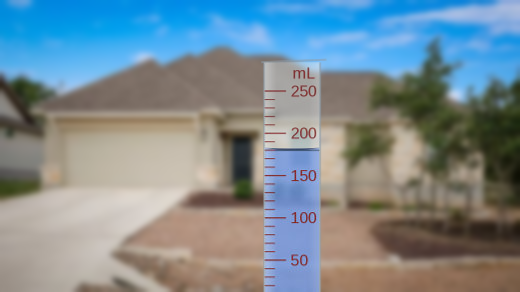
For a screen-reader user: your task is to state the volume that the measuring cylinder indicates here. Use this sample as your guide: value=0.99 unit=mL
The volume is value=180 unit=mL
